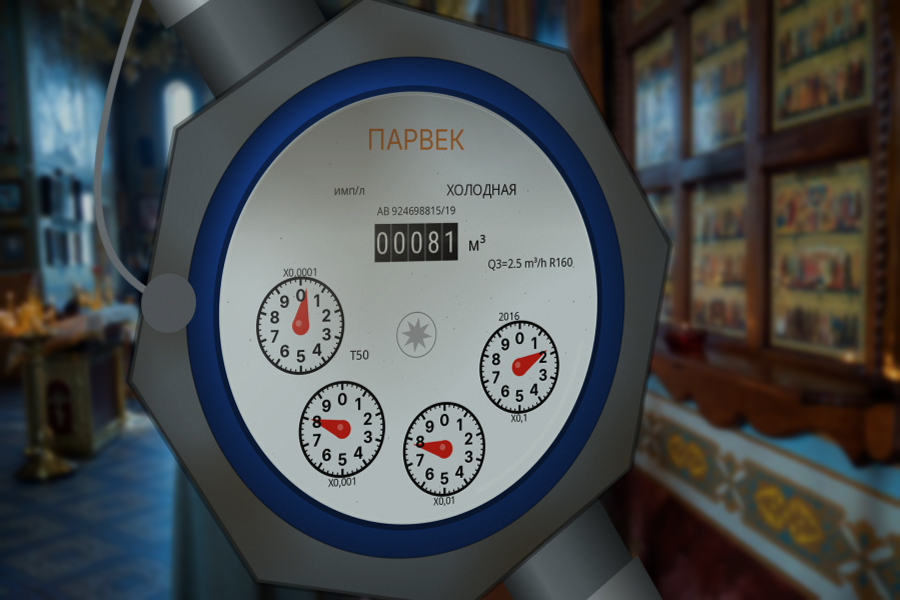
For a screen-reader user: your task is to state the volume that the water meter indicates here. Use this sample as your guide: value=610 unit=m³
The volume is value=81.1780 unit=m³
